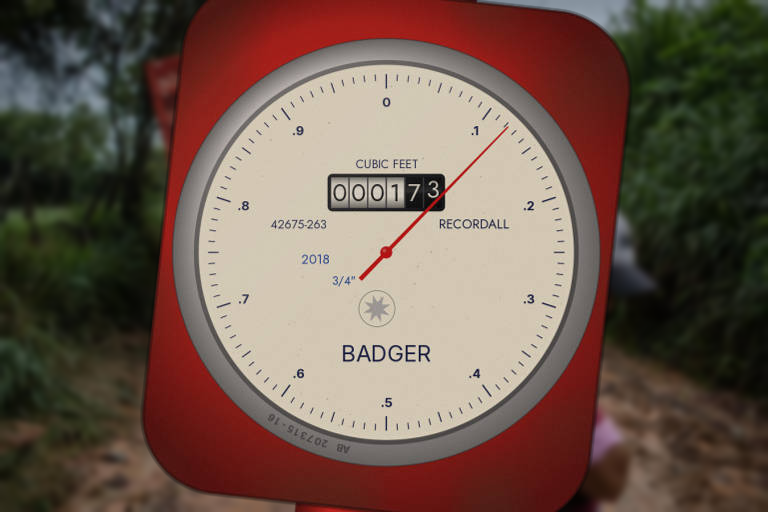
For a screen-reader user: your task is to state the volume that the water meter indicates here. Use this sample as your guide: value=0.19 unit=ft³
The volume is value=173.12 unit=ft³
